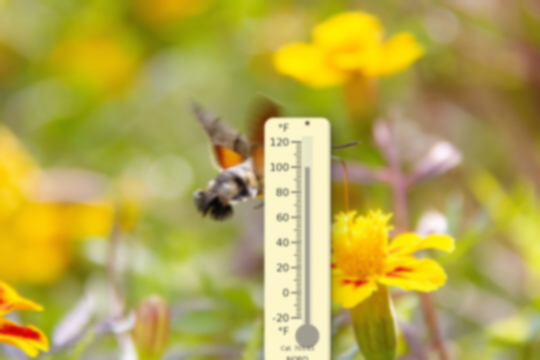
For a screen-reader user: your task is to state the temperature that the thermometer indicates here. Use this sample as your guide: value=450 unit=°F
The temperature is value=100 unit=°F
